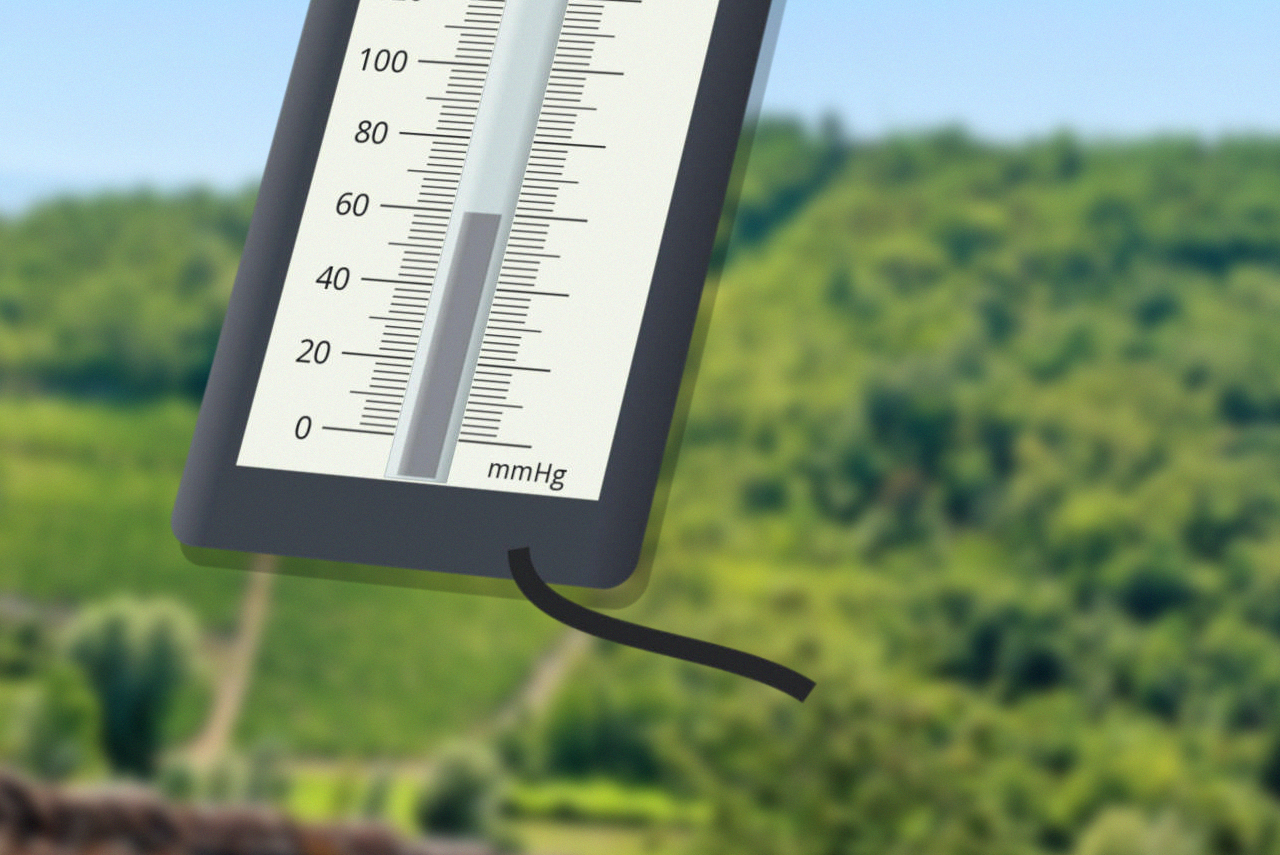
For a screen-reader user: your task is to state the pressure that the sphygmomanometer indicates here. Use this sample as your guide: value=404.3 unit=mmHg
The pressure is value=60 unit=mmHg
